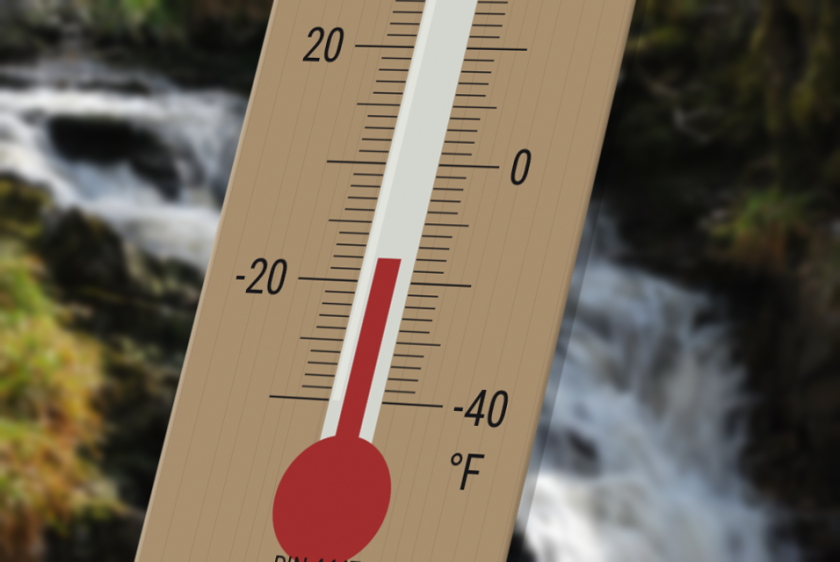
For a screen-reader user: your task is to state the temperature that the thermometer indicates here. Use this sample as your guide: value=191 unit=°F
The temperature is value=-16 unit=°F
